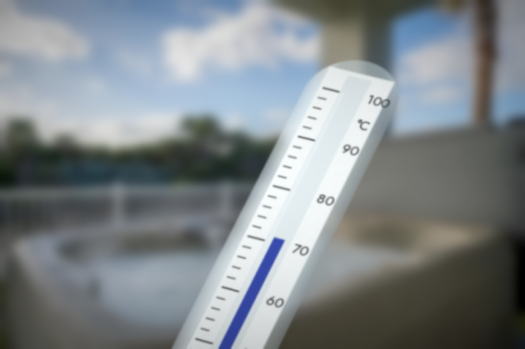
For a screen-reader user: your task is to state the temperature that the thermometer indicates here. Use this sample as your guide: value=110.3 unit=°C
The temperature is value=71 unit=°C
